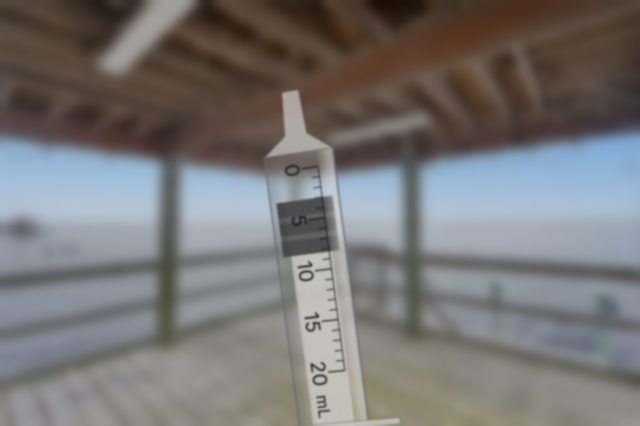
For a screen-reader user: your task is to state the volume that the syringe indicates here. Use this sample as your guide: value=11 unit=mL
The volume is value=3 unit=mL
